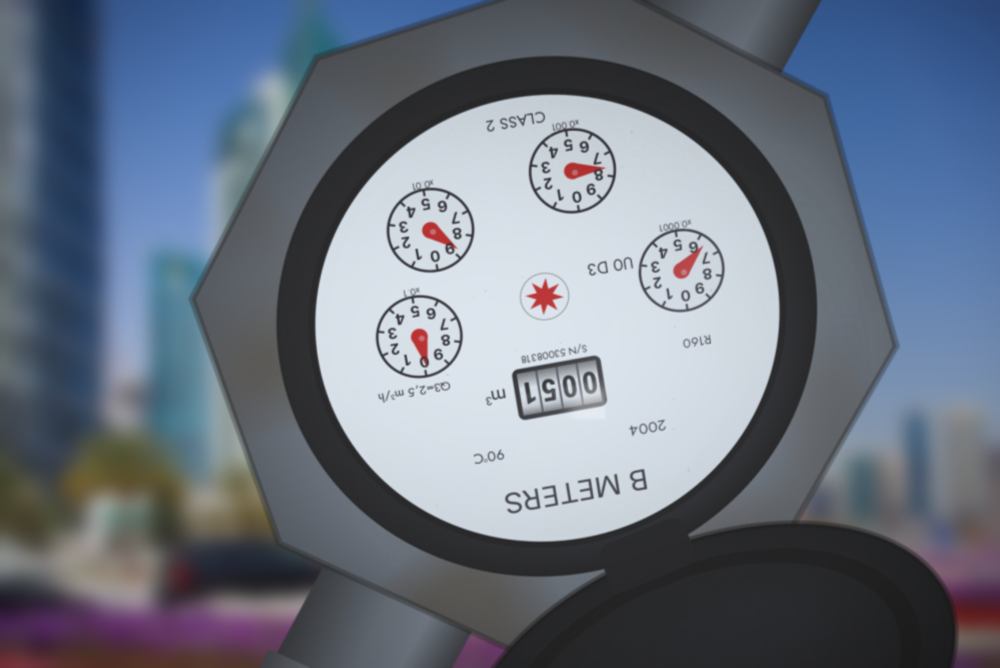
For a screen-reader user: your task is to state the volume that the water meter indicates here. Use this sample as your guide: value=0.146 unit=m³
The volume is value=50.9876 unit=m³
